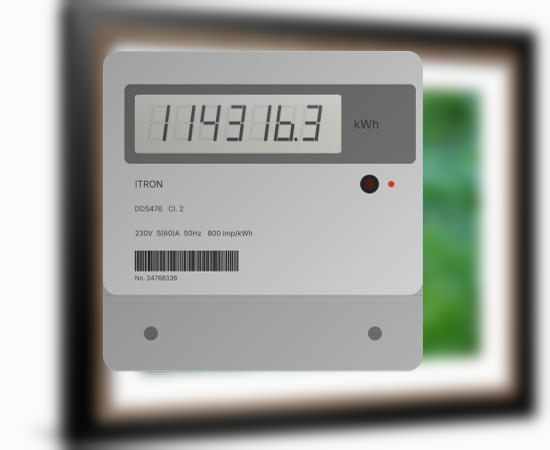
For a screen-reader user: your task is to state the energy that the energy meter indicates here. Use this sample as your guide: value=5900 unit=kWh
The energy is value=114316.3 unit=kWh
